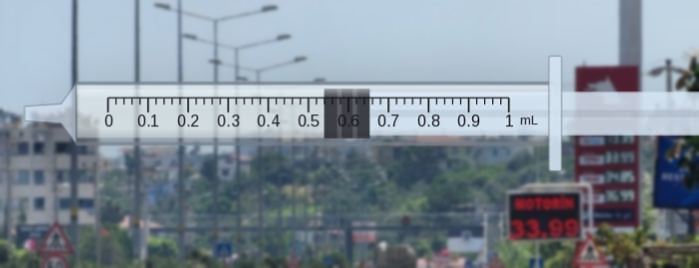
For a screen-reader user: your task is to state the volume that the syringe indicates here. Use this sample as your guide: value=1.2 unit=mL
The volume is value=0.54 unit=mL
